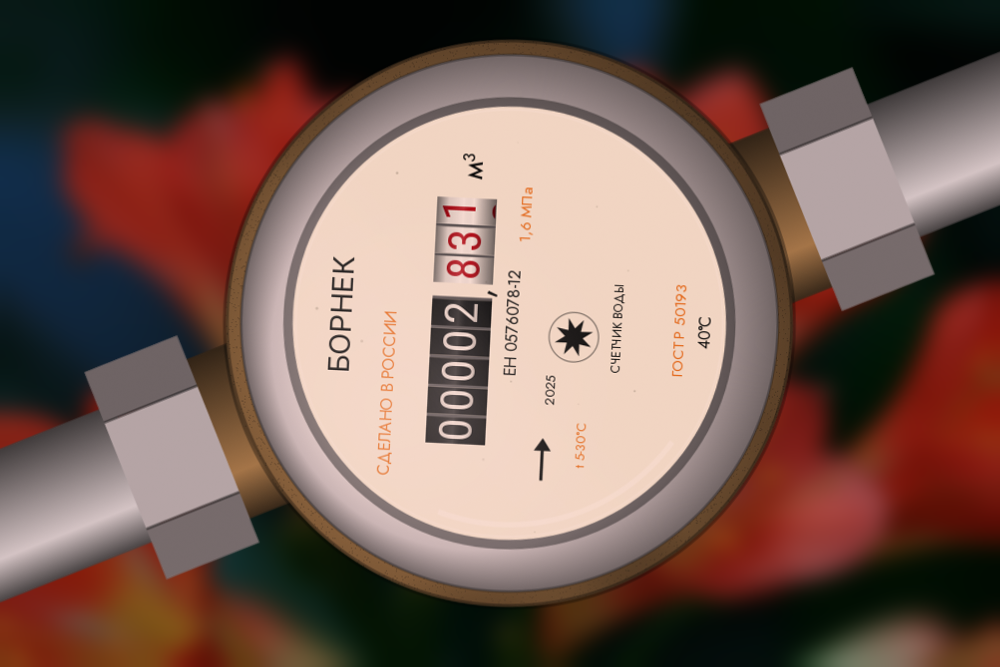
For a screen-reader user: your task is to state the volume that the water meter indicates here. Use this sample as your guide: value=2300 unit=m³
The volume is value=2.831 unit=m³
